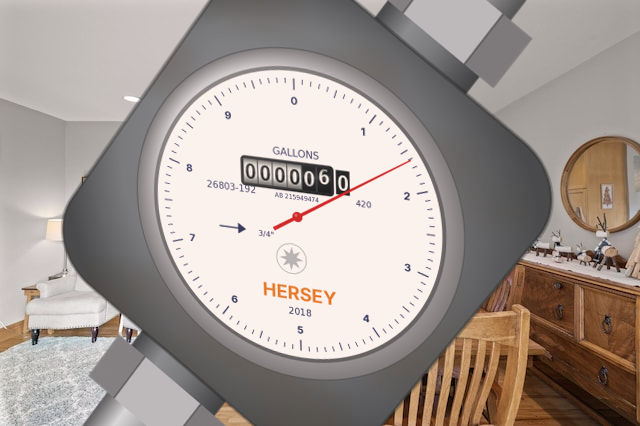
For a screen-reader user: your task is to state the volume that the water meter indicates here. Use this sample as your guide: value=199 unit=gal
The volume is value=61.6 unit=gal
